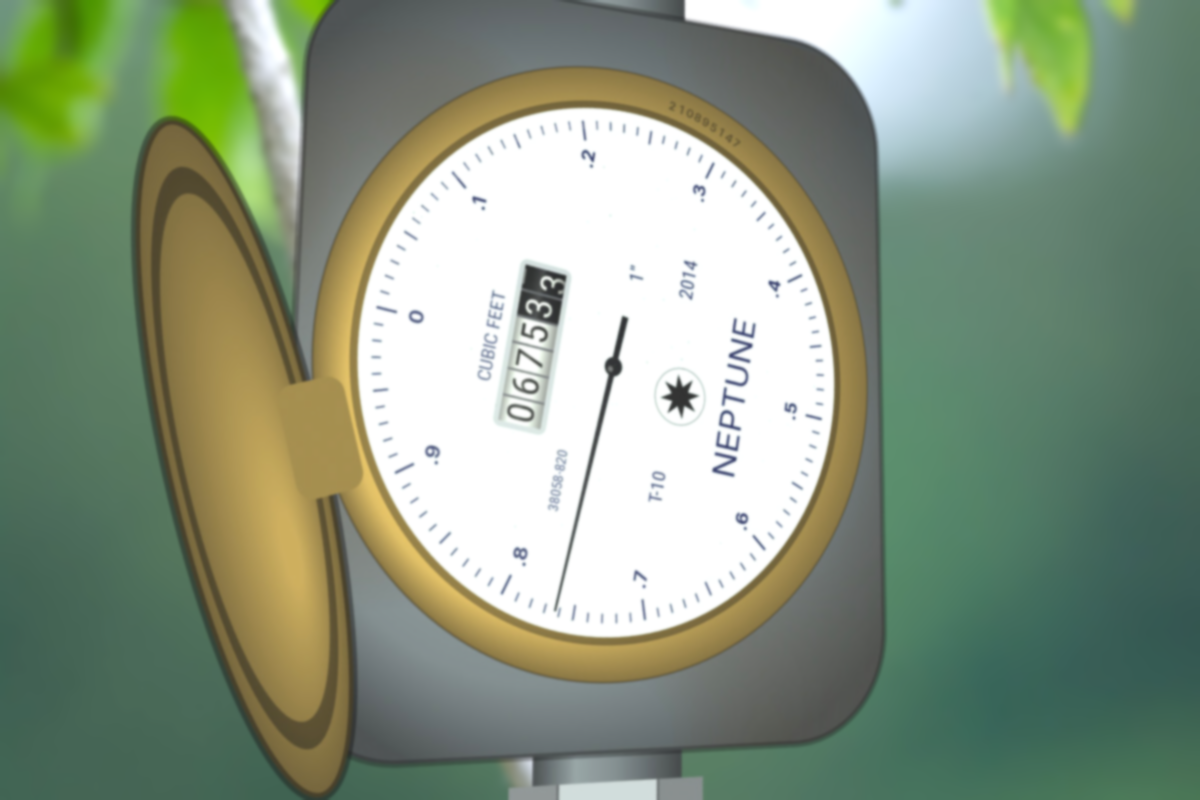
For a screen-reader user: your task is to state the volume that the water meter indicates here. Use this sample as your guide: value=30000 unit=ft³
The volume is value=67532.76 unit=ft³
